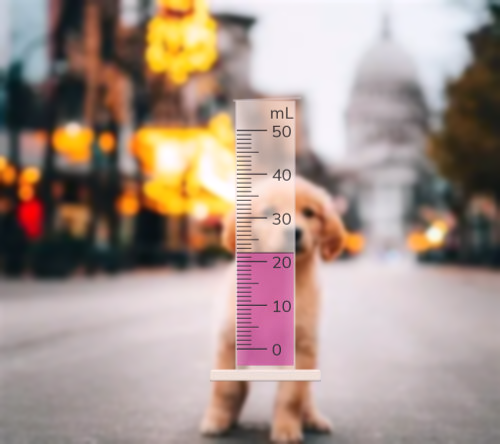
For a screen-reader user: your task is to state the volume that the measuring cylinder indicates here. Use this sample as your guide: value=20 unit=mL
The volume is value=22 unit=mL
